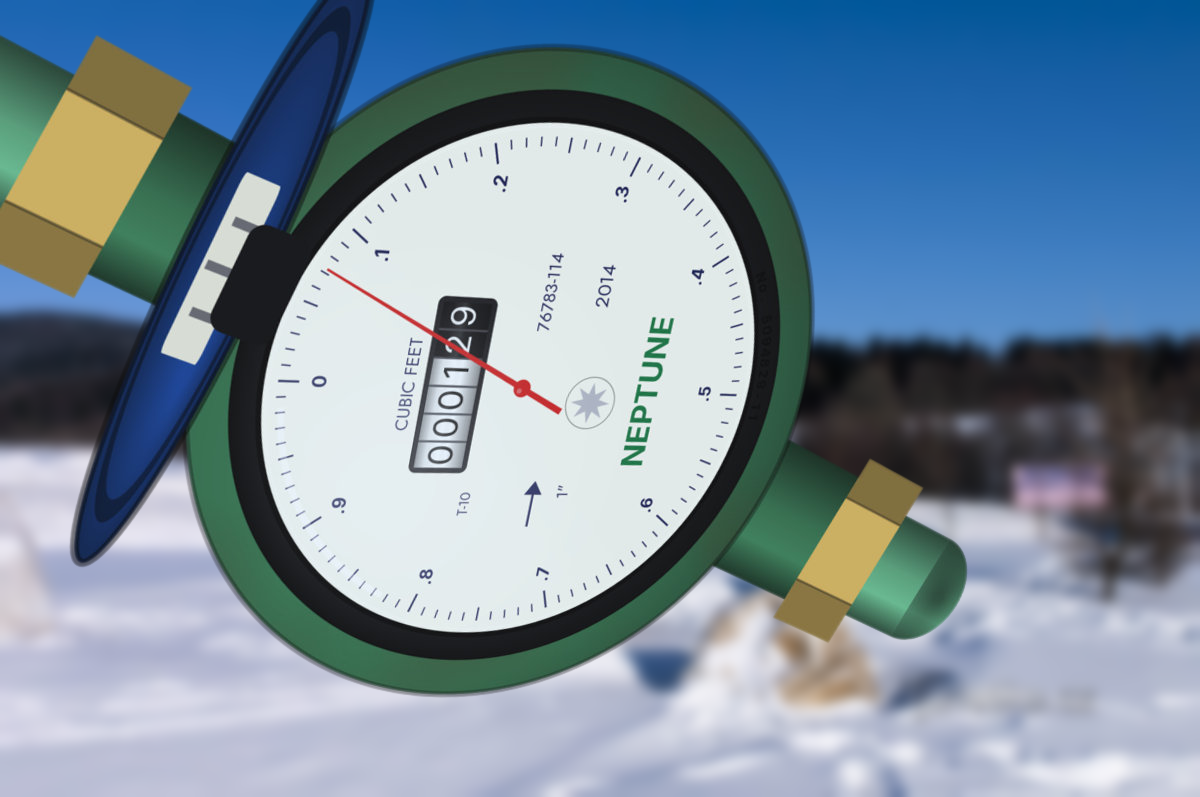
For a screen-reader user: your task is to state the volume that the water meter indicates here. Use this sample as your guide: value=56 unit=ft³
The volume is value=129.07 unit=ft³
